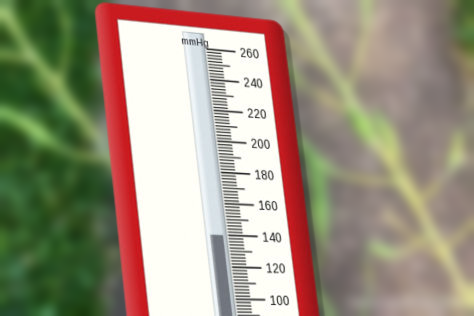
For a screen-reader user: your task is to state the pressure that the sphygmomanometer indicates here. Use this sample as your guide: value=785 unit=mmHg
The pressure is value=140 unit=mmHg
